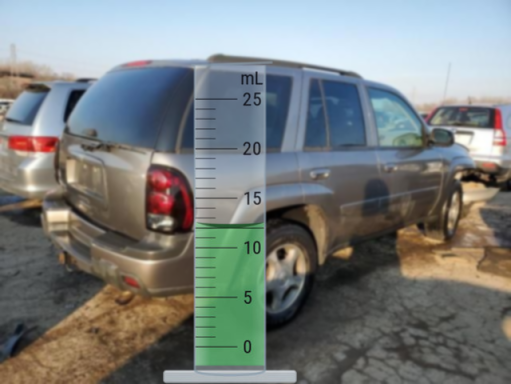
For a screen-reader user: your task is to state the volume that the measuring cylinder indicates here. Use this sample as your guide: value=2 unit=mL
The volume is value=12 unit=mL
